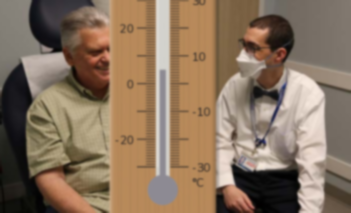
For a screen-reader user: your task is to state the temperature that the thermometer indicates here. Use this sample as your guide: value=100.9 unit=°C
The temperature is value=5 unit=°C
